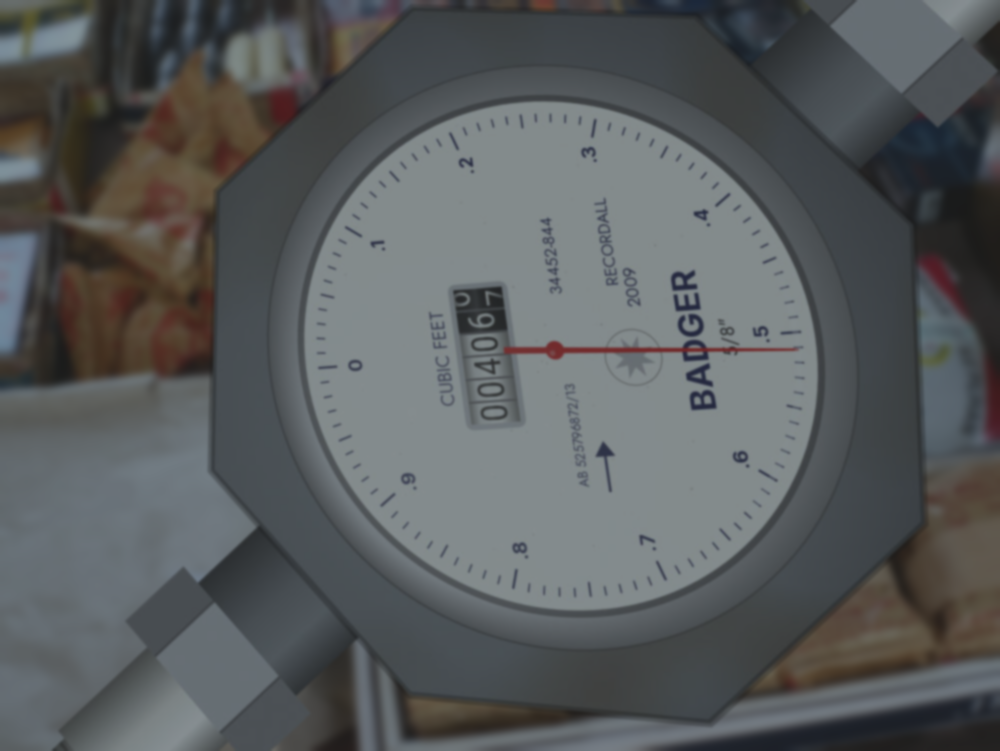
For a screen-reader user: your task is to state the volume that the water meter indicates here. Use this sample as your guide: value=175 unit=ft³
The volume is value=4066.51 unit=ft³
